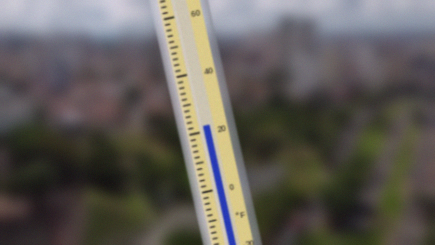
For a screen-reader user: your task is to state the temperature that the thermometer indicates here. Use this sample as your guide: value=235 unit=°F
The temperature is value=22 unit=°F
